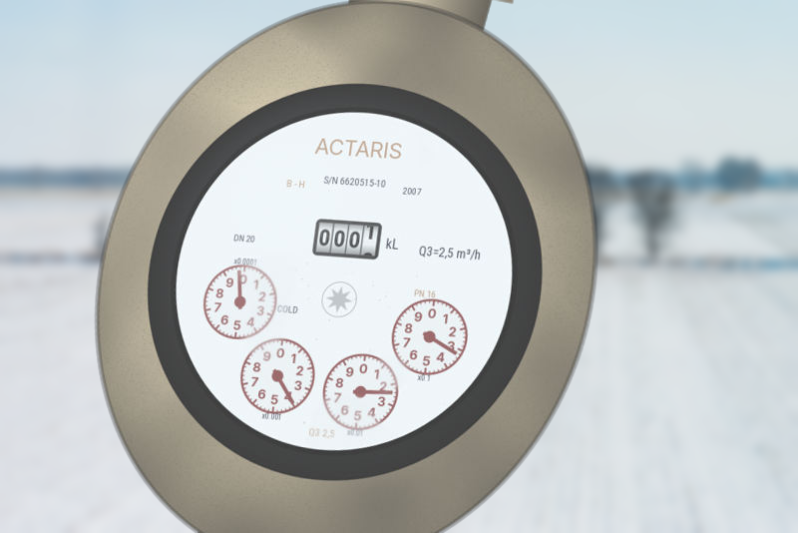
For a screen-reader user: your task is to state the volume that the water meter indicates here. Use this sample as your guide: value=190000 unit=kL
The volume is value=1.3239 unit=kL
